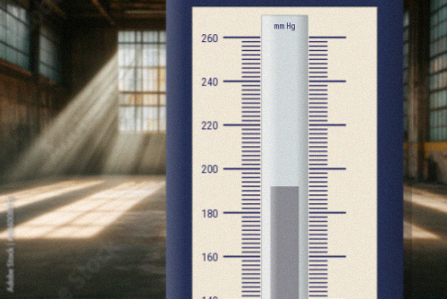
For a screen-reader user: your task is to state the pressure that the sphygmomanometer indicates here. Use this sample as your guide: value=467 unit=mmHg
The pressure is value=192 unit=mmHg
